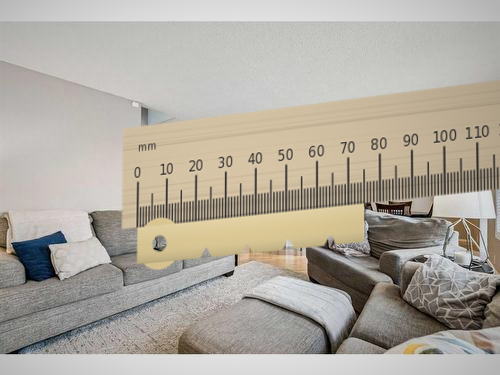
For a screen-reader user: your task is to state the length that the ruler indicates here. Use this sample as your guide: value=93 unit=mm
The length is value=75 unit=mm
